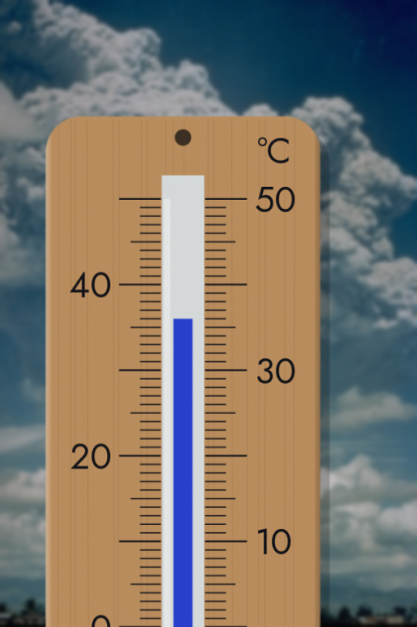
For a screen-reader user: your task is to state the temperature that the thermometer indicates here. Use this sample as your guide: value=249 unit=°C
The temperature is value=36 unit=°C
